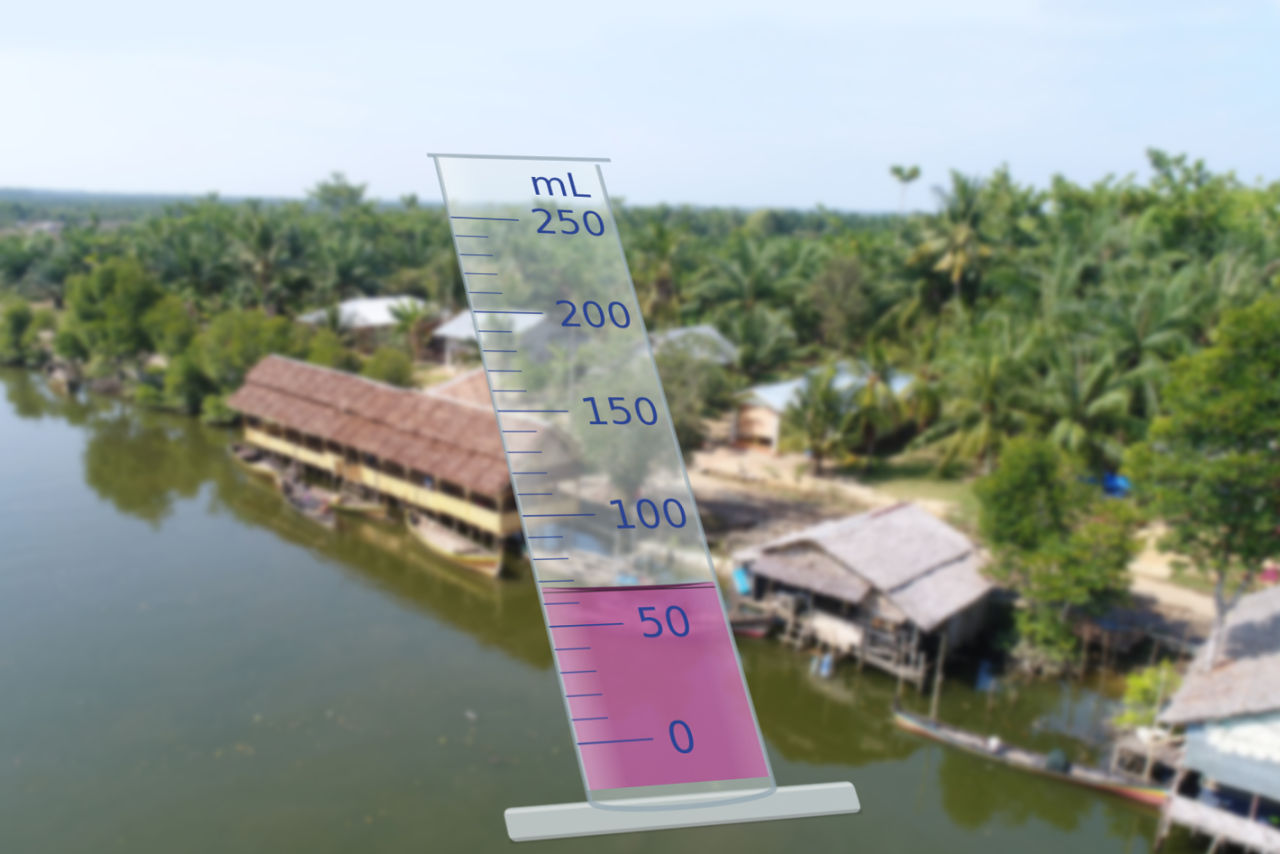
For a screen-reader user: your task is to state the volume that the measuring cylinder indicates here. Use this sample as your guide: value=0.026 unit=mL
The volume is value=65 unit=mL
